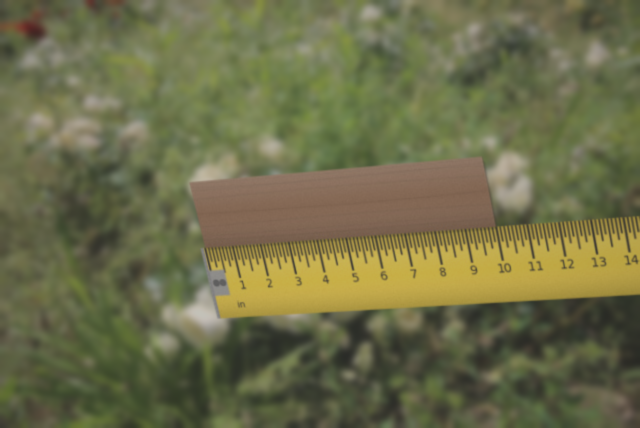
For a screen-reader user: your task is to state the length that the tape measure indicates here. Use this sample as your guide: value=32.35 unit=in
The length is value=10 unit=in
